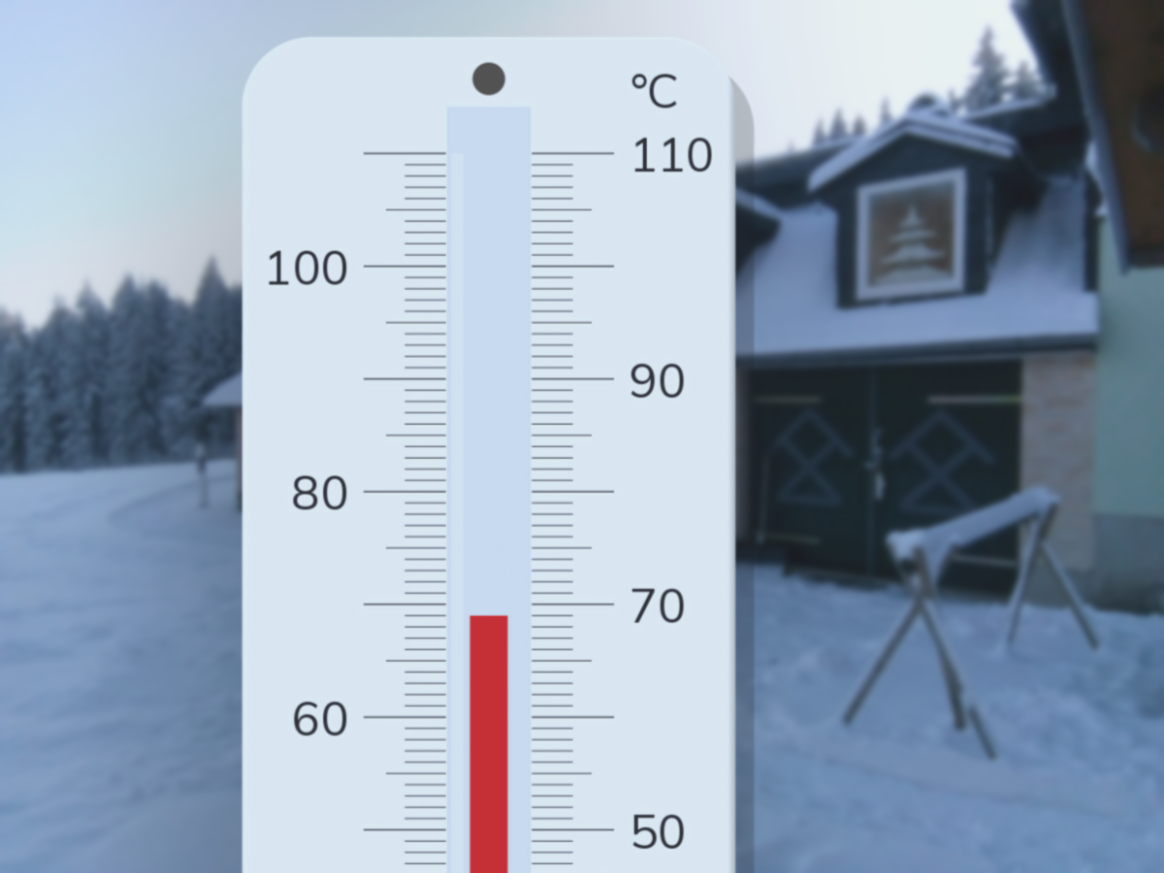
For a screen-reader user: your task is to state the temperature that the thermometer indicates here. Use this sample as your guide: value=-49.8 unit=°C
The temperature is value=69 unit=°C
